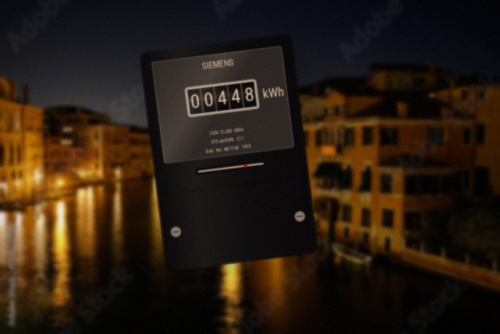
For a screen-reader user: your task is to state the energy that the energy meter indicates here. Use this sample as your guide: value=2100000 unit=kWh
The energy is value=448 unit=kWh
